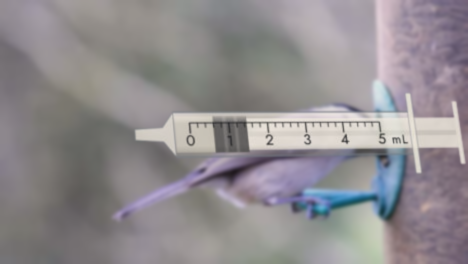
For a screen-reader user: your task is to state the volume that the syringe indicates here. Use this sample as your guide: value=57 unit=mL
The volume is value=0.6 unit=mL
